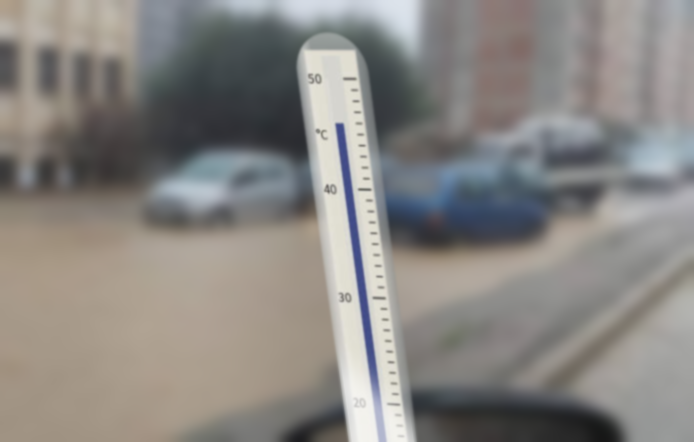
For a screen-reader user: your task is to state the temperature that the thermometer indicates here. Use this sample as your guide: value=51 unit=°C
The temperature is value=46 unit=°C
